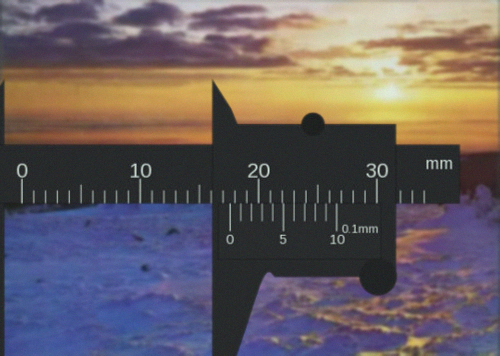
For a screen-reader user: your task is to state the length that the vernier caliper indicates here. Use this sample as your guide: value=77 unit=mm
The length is value=17.6 unit=mm
